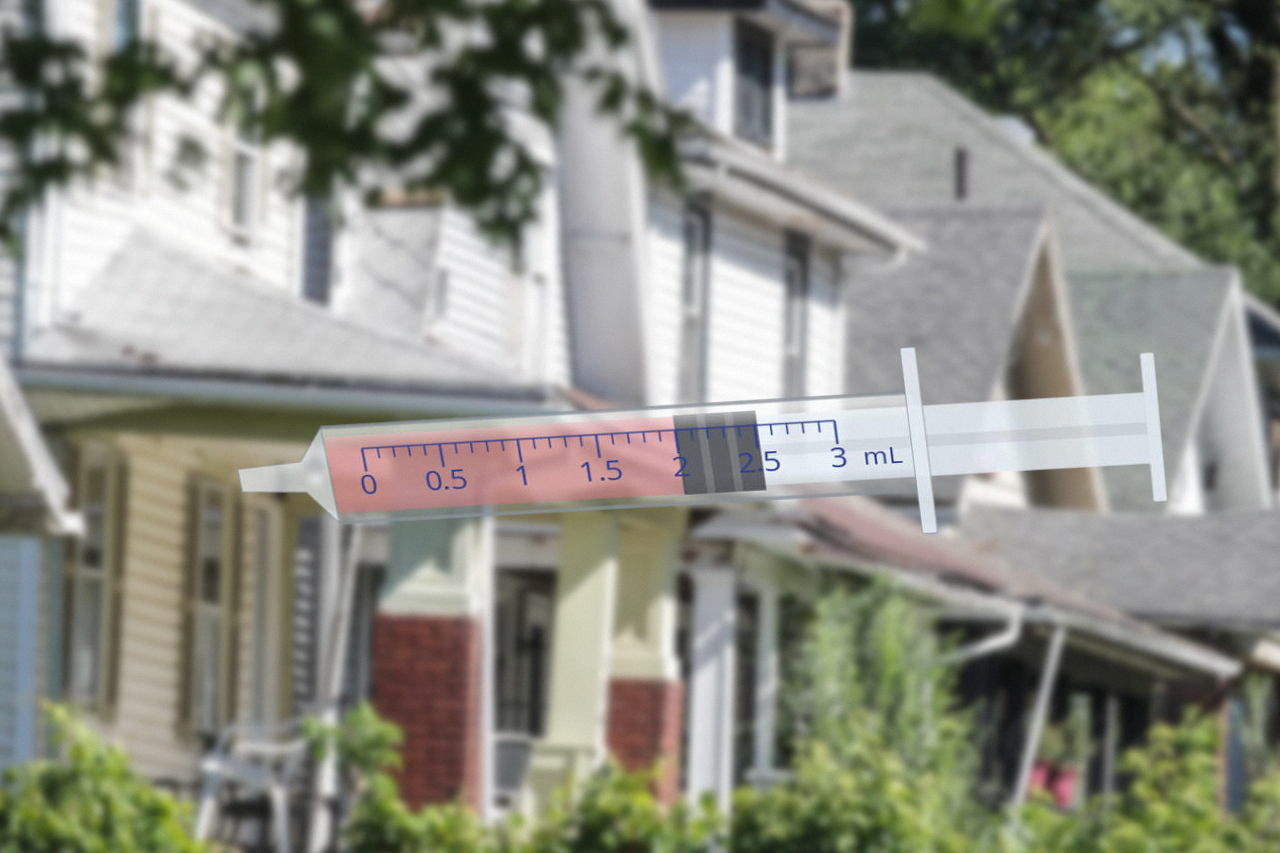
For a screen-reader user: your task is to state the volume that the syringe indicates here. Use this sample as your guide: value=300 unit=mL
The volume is value=2 unit=mL
